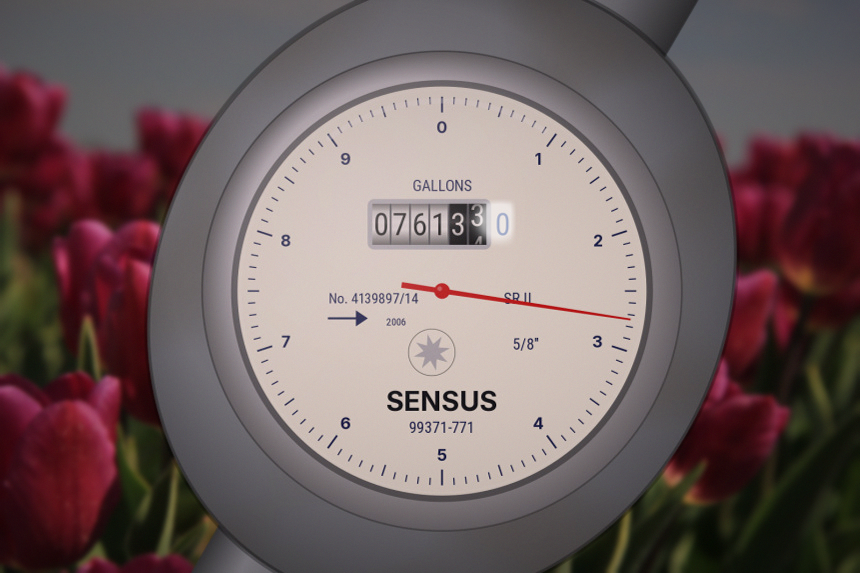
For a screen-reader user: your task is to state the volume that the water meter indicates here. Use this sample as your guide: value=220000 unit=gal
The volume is value=761332.7 unit=gal
